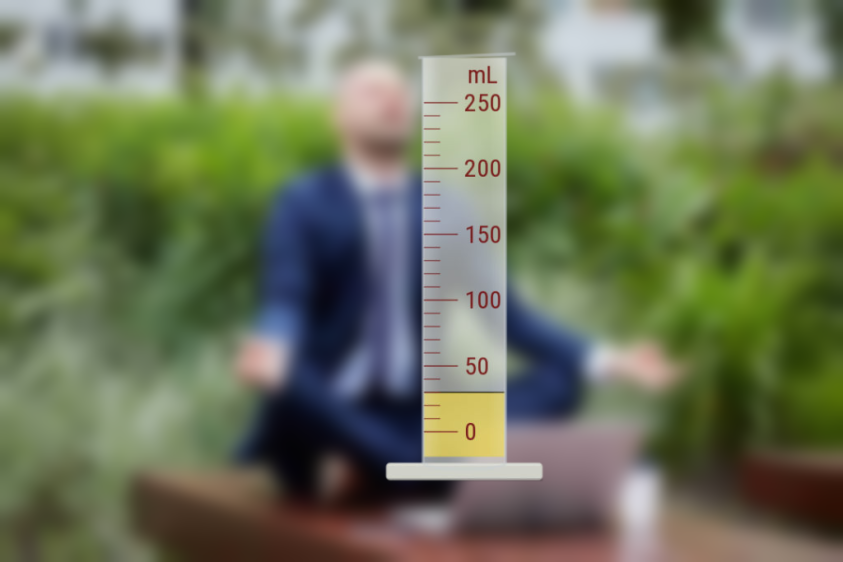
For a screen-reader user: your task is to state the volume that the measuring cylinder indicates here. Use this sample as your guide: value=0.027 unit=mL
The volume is value=30 unit=mL
